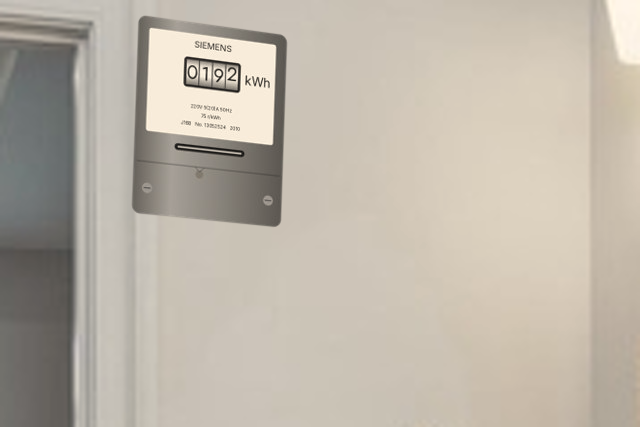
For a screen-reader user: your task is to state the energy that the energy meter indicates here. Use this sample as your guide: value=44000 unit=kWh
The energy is value=192 unit=kWh
